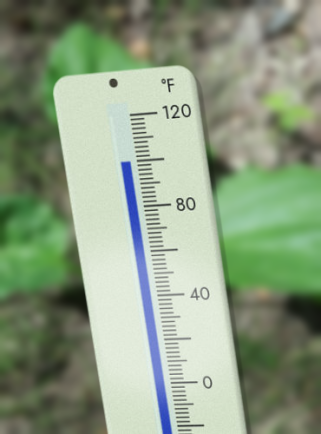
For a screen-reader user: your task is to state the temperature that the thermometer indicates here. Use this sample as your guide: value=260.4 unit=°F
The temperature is value=100 unit=°F
